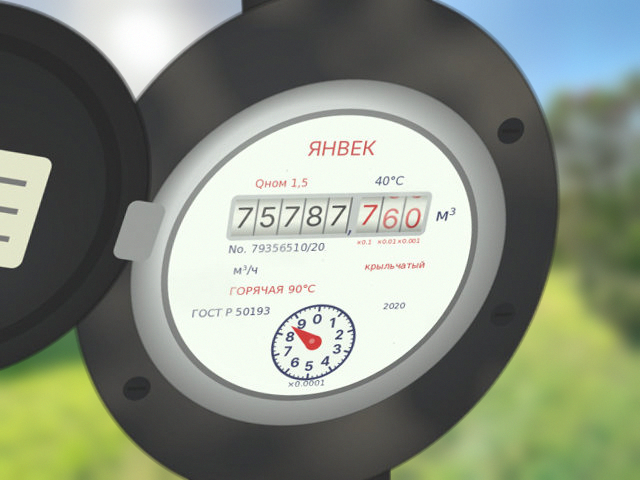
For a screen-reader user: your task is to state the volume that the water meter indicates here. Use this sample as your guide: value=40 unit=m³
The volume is value=75787.7598 unit=m³
